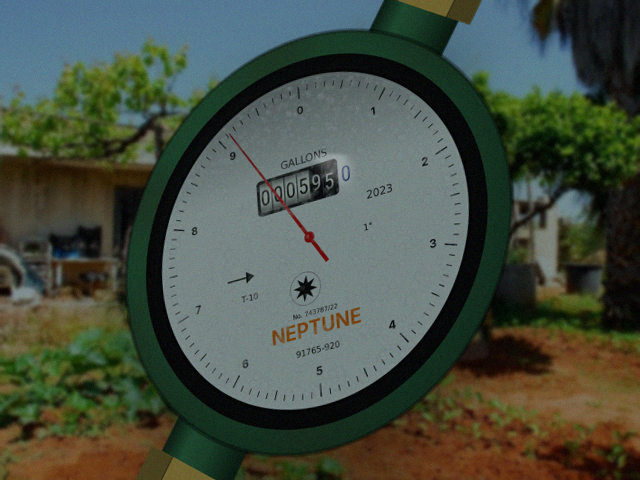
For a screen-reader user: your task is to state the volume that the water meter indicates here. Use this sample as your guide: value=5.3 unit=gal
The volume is value=5949.1 unit=gal
